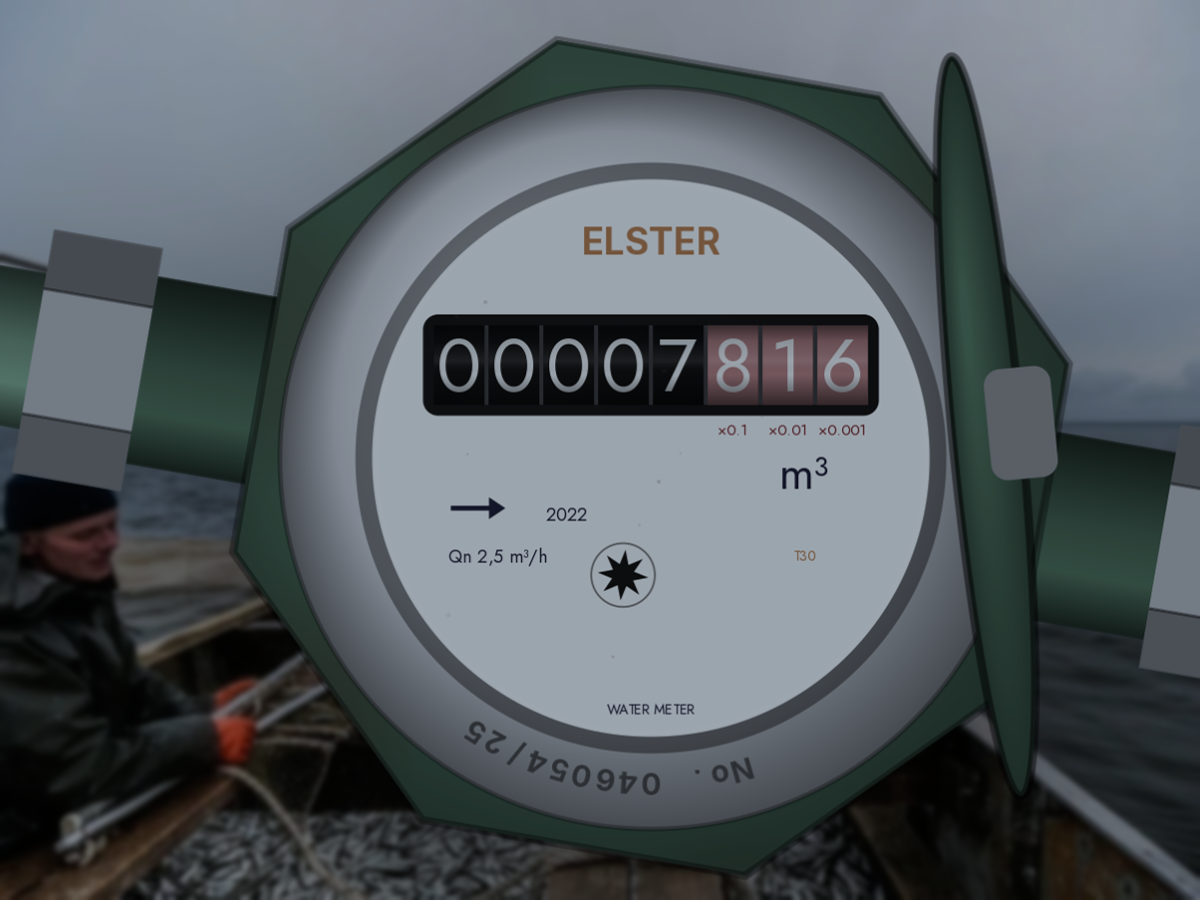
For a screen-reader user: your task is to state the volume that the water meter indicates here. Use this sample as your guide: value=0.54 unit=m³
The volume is value=7.816 unit=m³
